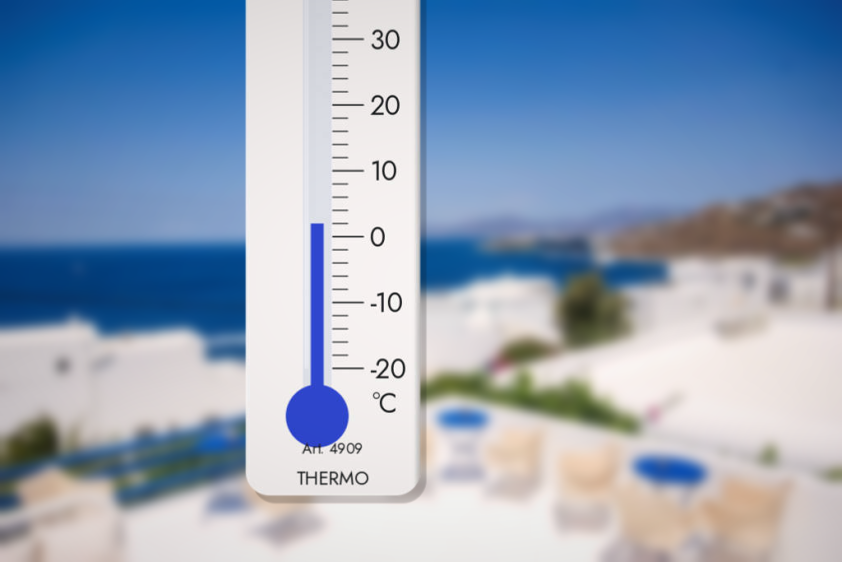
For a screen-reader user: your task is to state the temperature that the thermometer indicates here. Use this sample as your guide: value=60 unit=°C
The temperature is value=2 unit=°C
